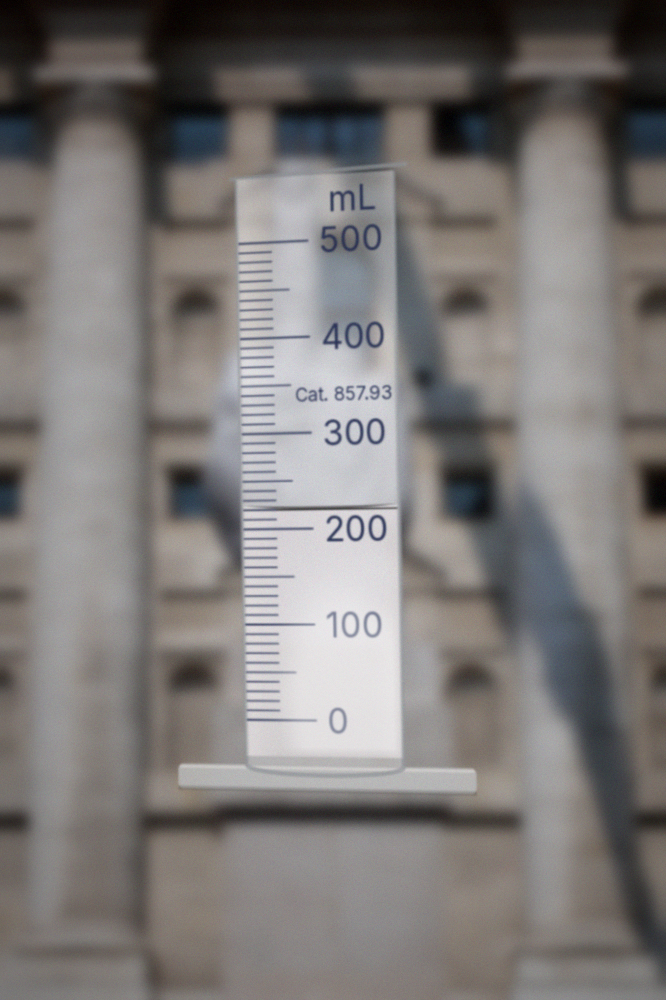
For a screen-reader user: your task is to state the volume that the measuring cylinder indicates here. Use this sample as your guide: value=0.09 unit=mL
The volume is value=220 unit=mL
